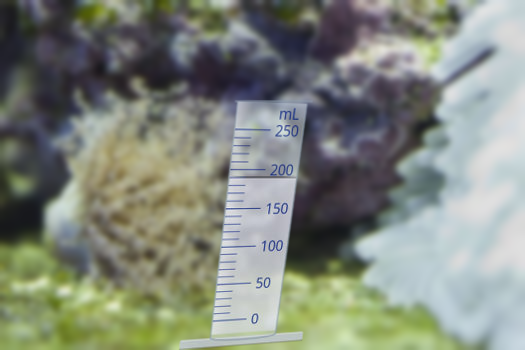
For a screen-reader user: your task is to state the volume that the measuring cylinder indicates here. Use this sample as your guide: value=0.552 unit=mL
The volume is value=190 unit=mL
